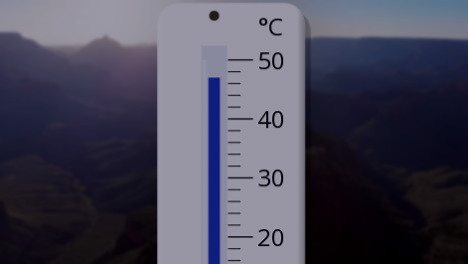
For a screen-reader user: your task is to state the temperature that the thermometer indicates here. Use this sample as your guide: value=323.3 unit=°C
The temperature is value=47 unit=°C
